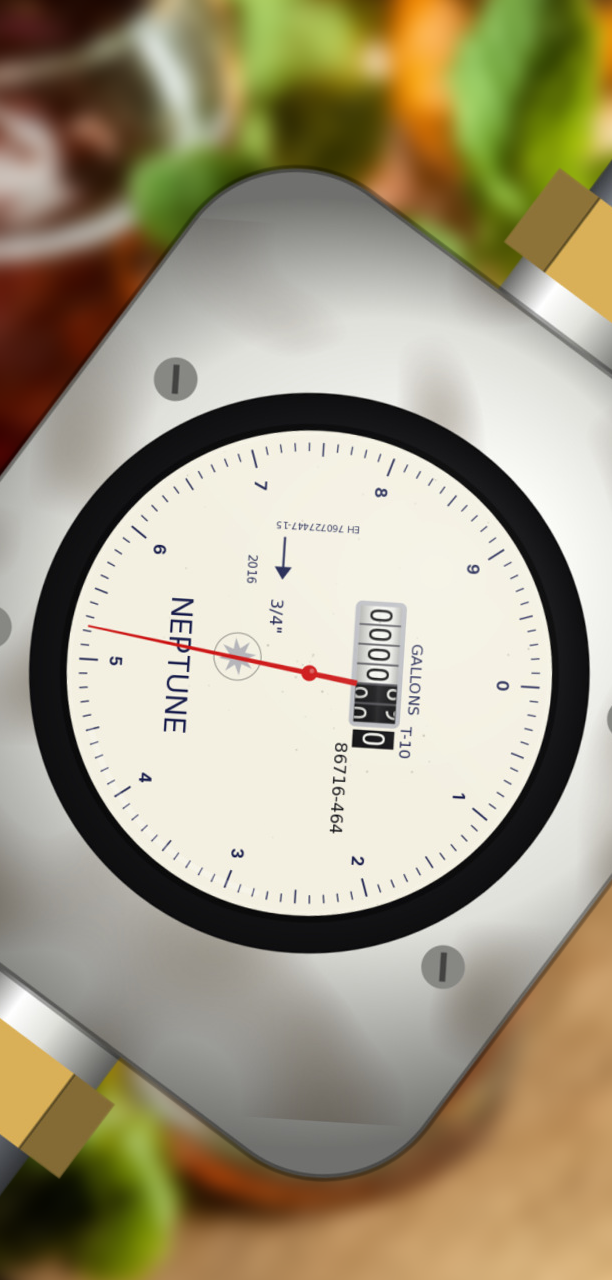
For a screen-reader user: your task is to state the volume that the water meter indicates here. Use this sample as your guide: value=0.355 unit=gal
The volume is value=895.2 unit=gal
